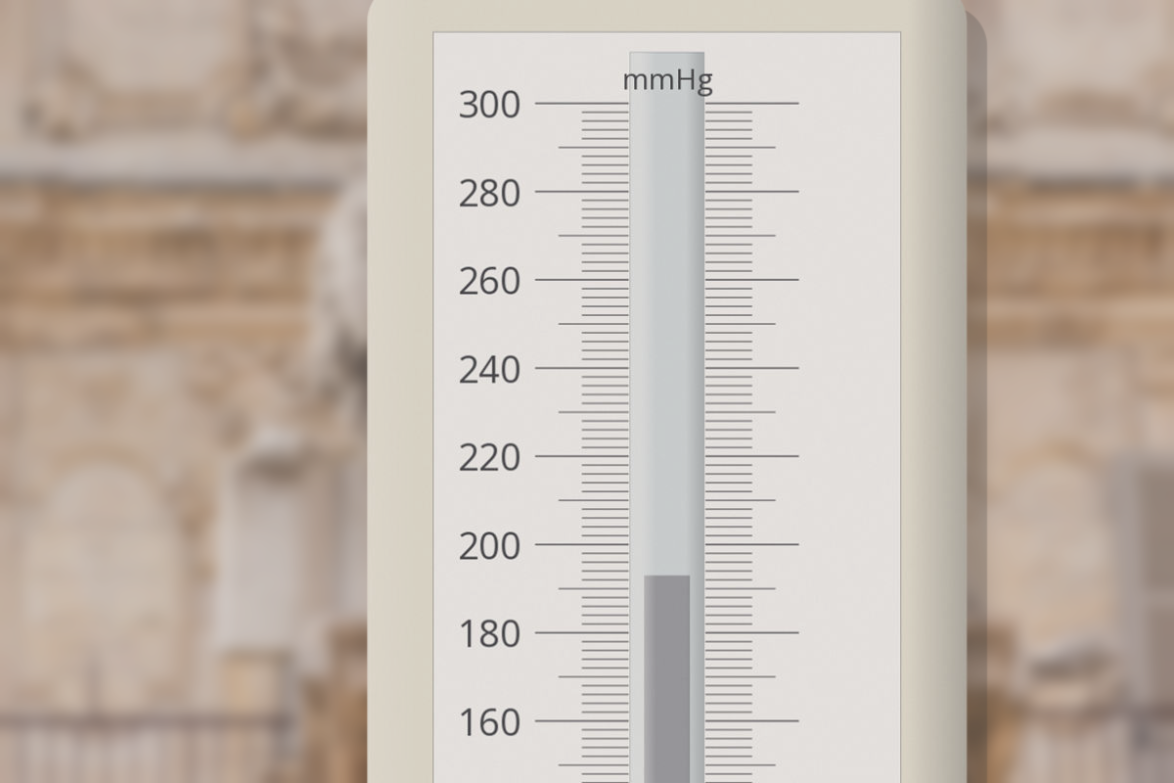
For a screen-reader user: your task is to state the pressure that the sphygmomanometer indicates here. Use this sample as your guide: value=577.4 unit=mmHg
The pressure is value=193 unit=mmHg
